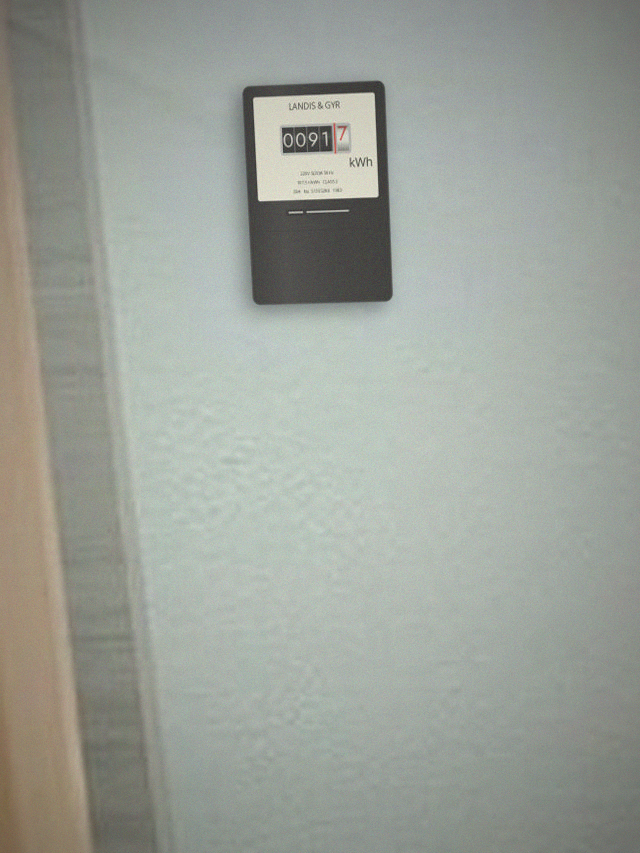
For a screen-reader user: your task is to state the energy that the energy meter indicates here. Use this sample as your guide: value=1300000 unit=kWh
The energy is value=91.7 unit=kWh
